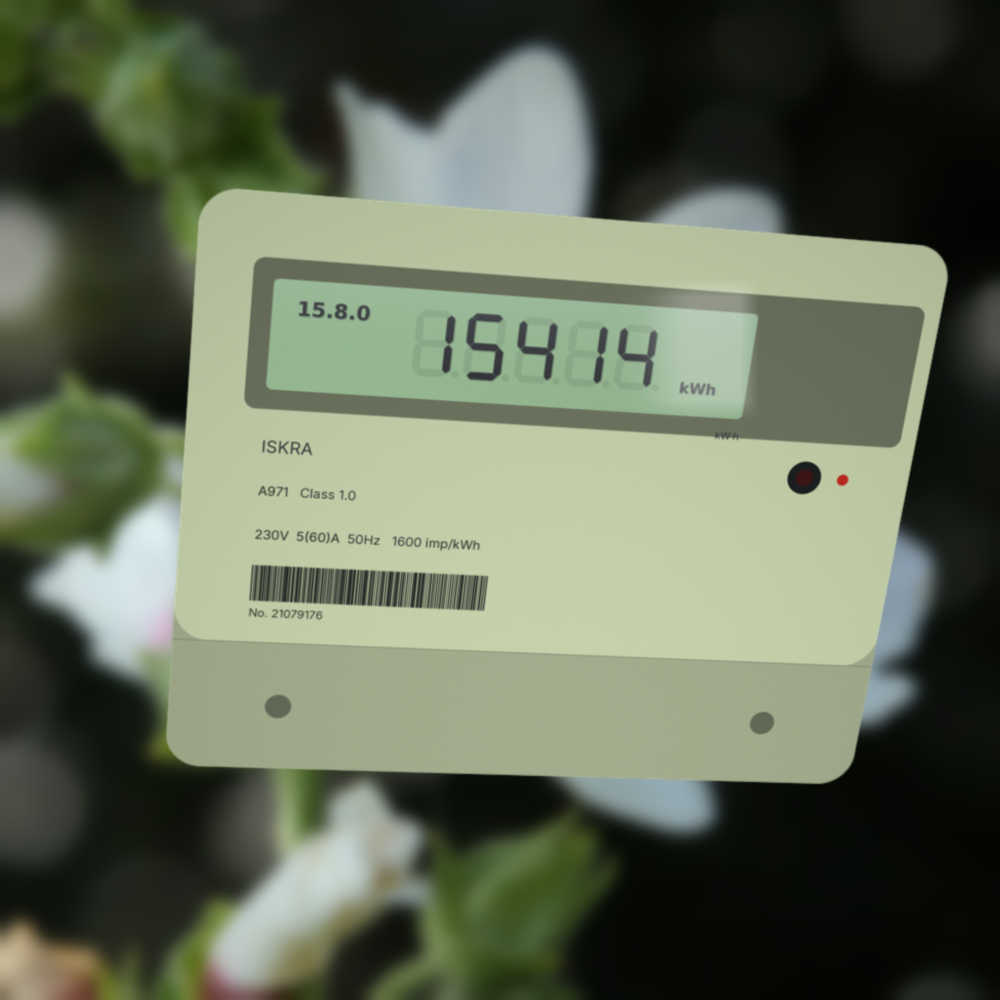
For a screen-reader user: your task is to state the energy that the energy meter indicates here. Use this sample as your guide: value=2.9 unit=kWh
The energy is value=15414 unit=kWh
